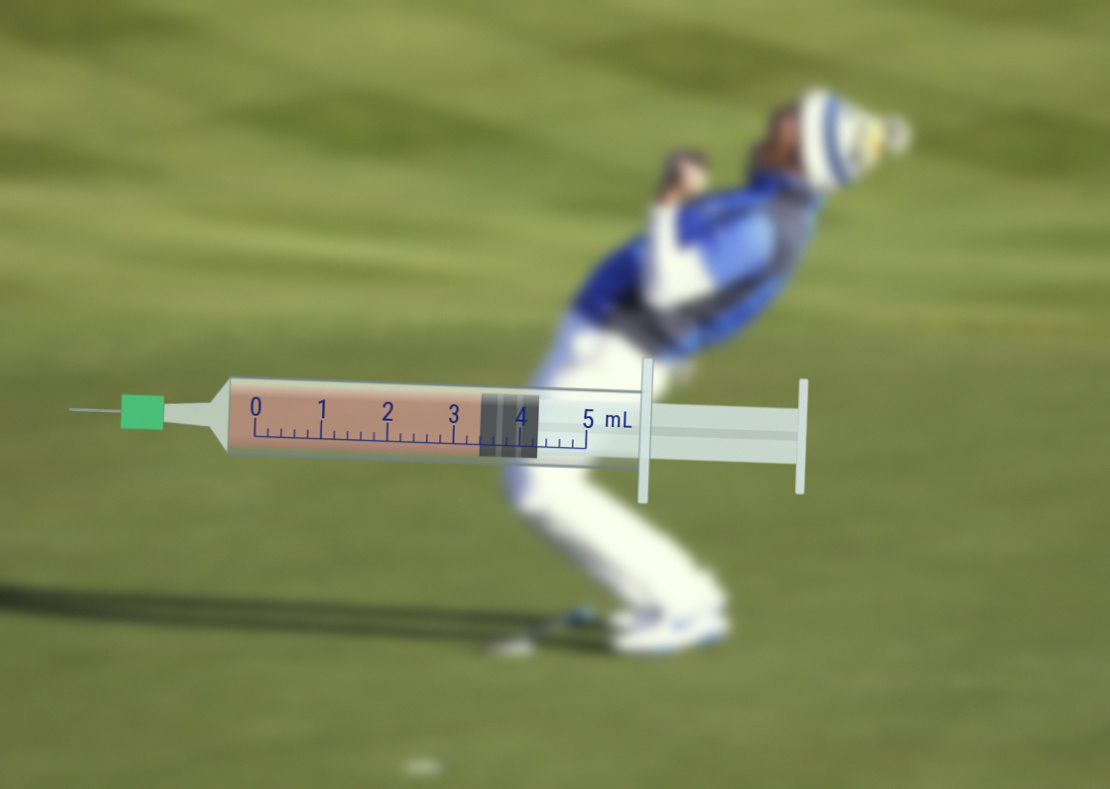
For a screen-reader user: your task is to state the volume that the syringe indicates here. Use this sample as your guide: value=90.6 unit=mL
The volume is value=3.4 unit=mL
